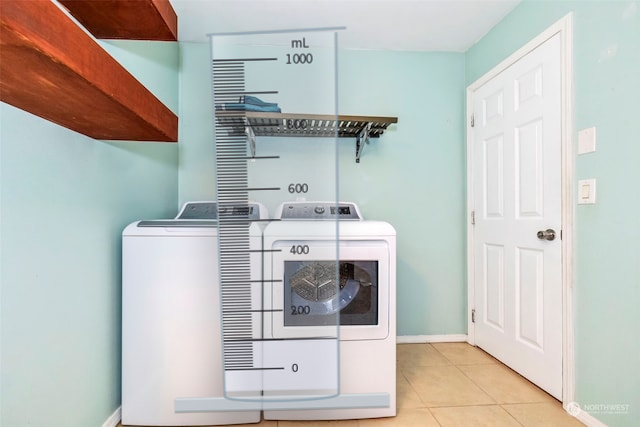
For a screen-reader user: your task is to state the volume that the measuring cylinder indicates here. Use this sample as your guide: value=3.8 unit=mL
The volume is value=100 unit=mL
